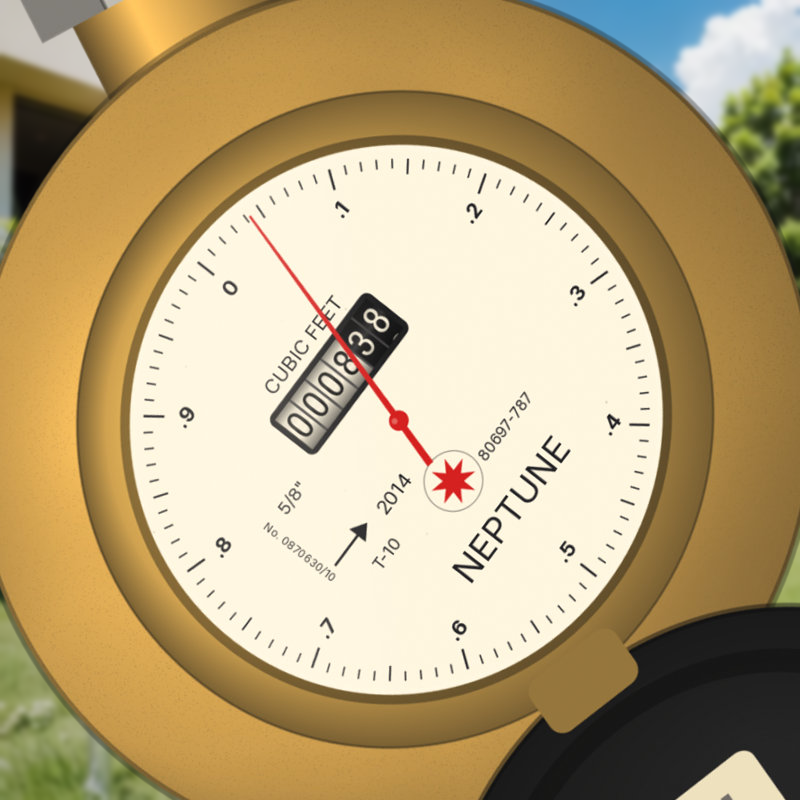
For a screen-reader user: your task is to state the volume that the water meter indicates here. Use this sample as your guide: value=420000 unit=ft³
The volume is value=838.04 unit=ft³
